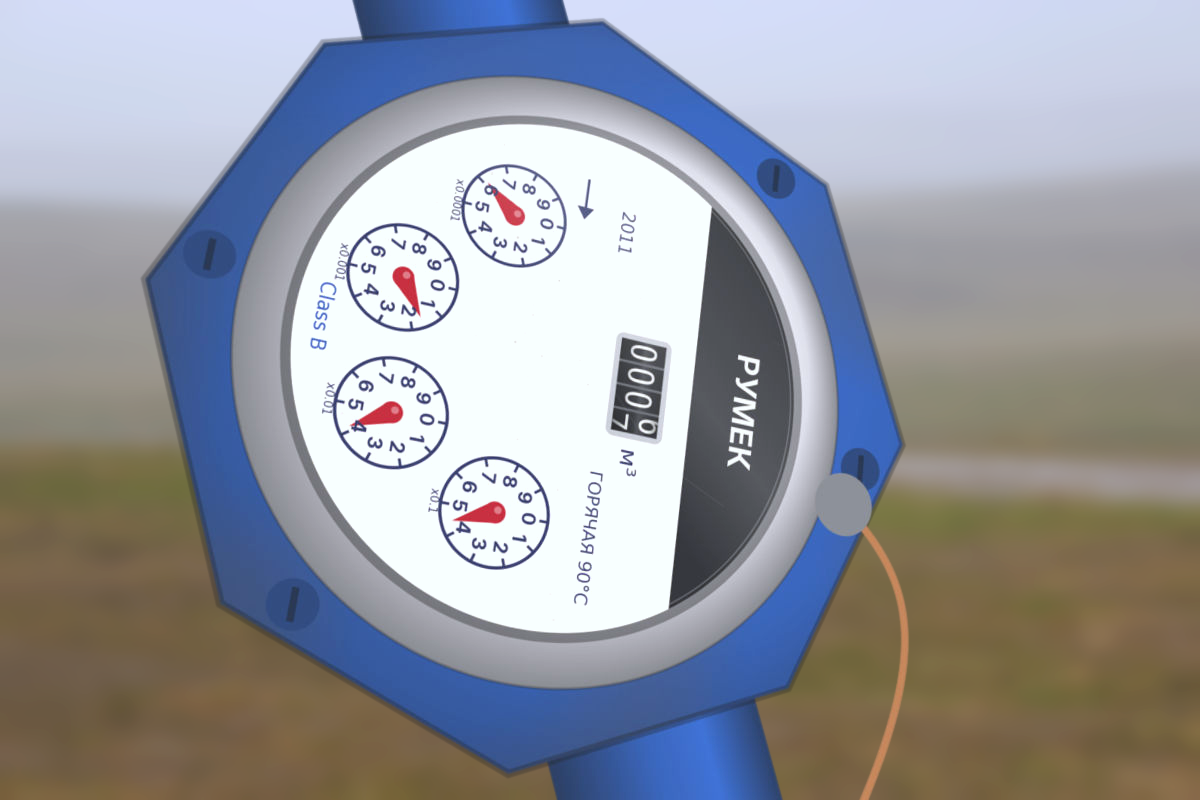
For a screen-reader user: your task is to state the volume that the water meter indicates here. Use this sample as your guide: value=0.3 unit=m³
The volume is value=6.4416 unit=m³
